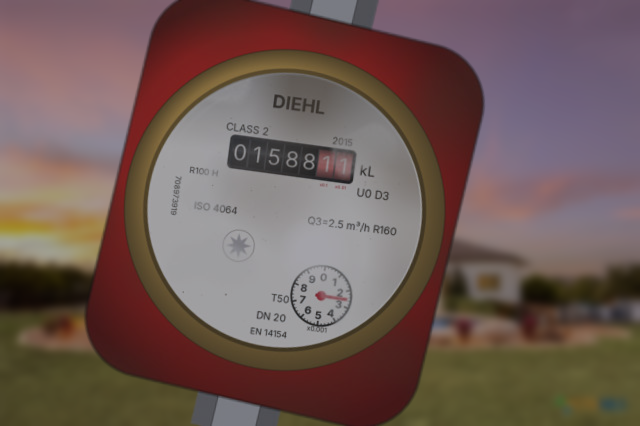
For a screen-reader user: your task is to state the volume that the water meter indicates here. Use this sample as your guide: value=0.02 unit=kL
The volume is value=1588.112 unit=kL
